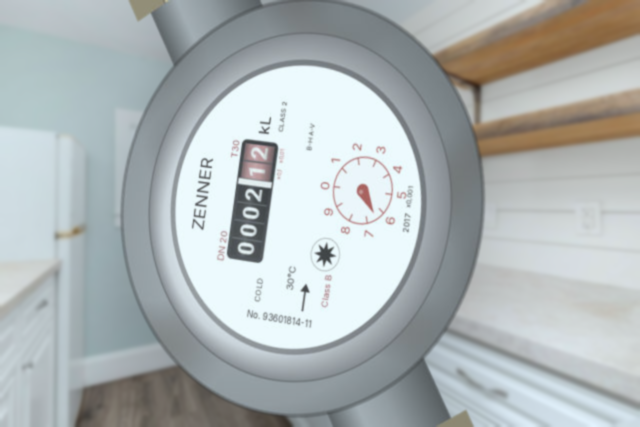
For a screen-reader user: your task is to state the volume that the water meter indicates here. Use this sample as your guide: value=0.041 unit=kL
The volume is value=2.126 unit=kL
